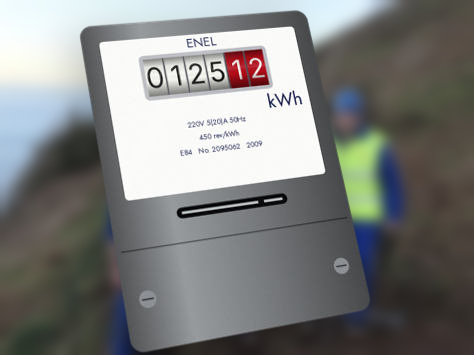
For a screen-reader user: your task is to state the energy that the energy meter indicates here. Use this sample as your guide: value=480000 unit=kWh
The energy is value=125.12 unit=kWh
